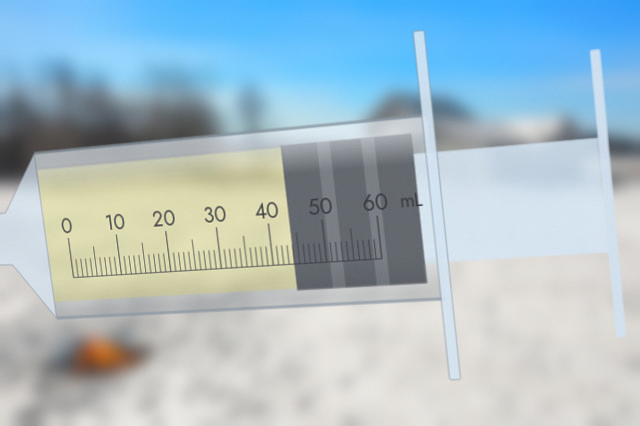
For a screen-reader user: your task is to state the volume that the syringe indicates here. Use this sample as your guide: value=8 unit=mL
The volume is value=44 unit=mL
